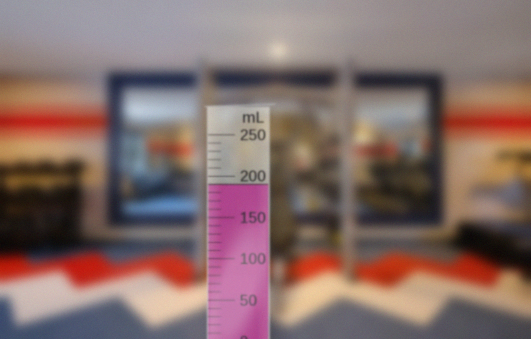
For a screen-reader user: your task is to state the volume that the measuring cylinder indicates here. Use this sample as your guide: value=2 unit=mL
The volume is value=190 unit=mL
